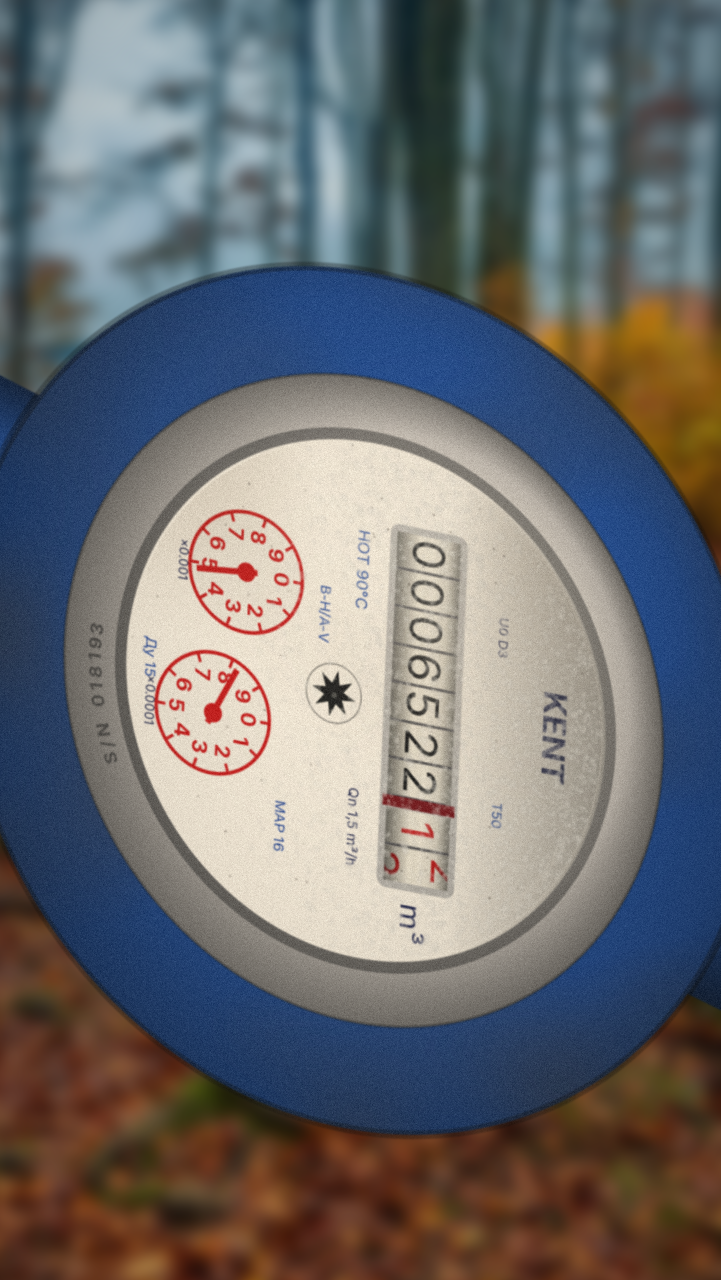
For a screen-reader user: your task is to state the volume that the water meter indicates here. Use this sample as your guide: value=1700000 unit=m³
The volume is value=6522.1248 unit=m³
